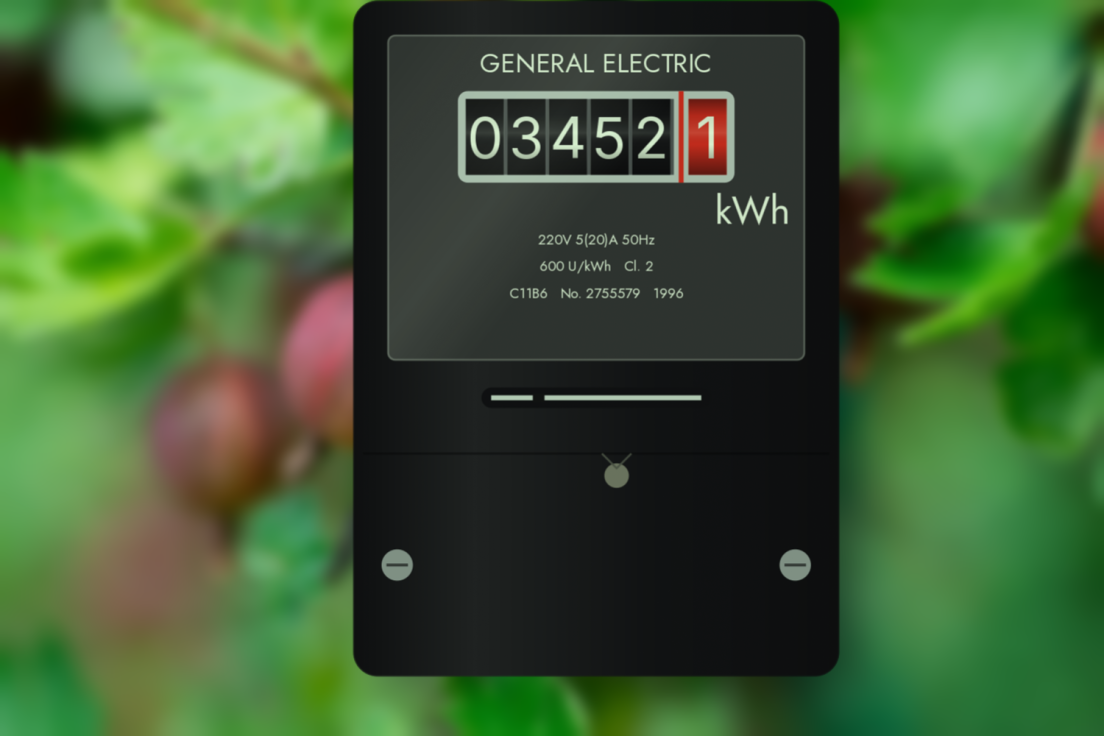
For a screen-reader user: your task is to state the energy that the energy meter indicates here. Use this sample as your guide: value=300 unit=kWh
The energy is value=3452.1 unit=kWh
